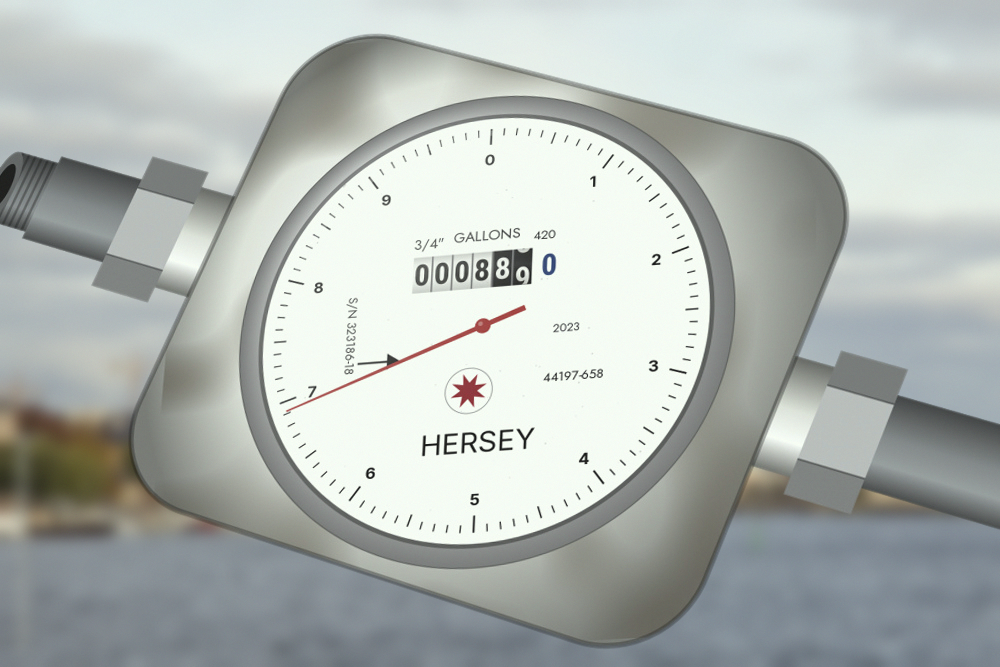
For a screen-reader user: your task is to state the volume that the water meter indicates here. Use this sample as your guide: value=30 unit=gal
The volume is value=8886.9 unit=gal
